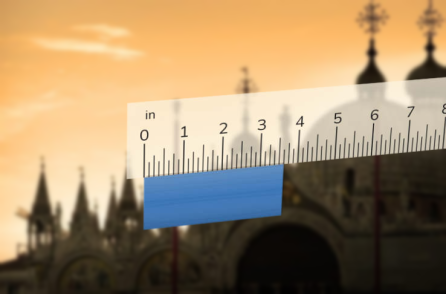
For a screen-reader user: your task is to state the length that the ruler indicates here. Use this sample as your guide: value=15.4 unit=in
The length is value=3.625 unit=in
